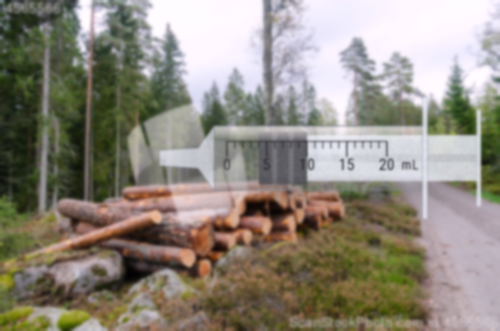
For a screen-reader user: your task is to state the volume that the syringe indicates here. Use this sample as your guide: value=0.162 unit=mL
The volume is value=4 unit=mL
